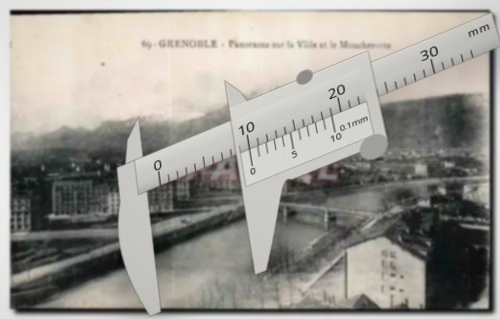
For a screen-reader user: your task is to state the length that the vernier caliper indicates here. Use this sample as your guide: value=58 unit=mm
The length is value=10.0 unit=mm
